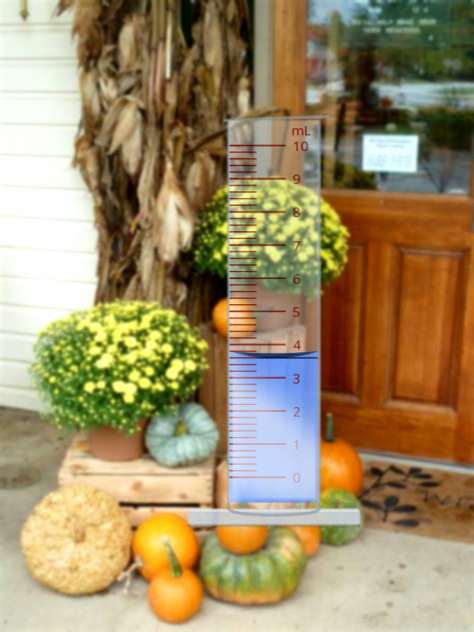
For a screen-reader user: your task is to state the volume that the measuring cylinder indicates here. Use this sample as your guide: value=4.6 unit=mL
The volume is value=3.6 unit=mL
